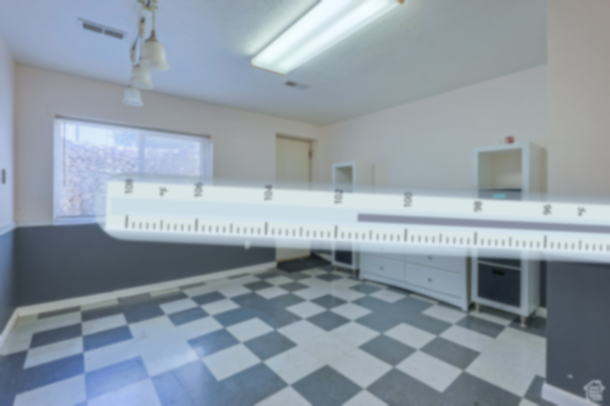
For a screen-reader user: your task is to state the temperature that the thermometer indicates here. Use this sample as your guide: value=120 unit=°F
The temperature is value=101.4 unit=°F
